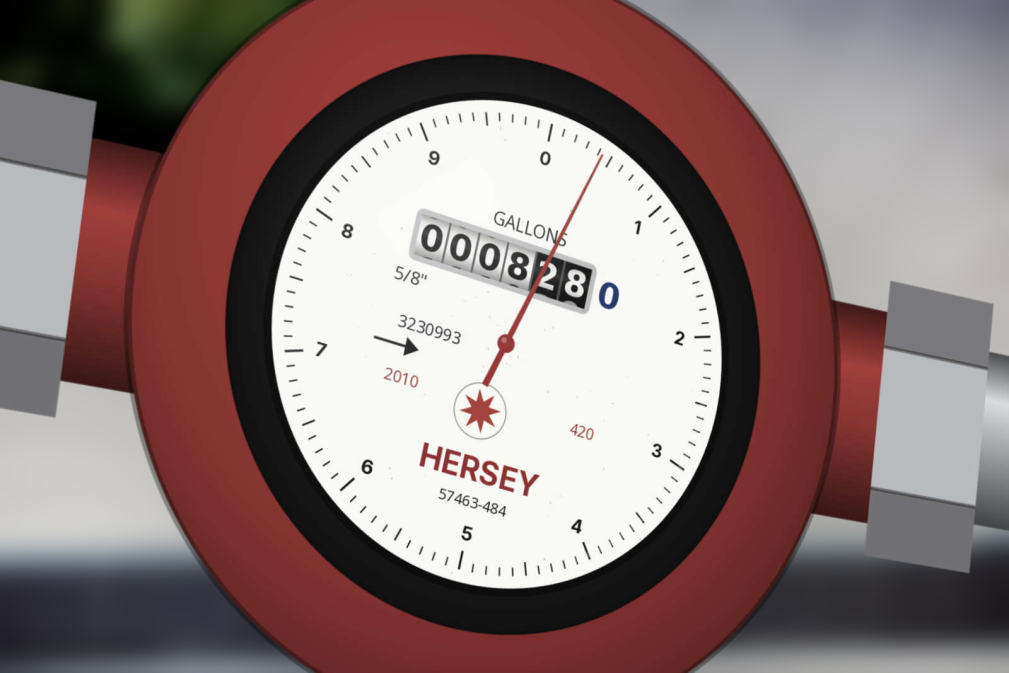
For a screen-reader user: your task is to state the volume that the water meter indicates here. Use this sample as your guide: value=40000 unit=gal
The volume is value=8280.4 unit=gal
